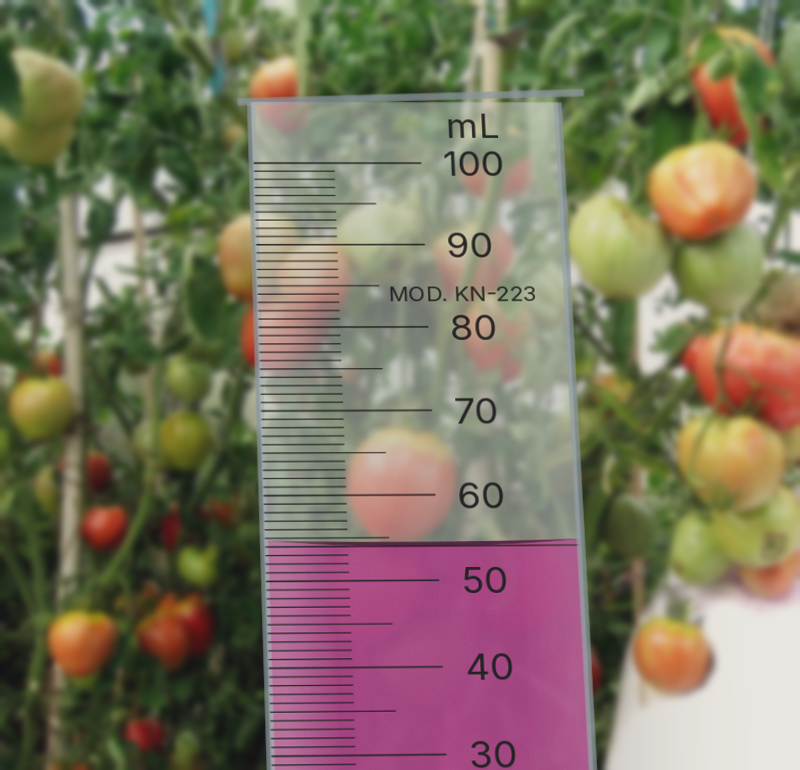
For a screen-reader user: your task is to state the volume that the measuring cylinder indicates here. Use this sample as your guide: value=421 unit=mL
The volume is value=54 unit=mL
